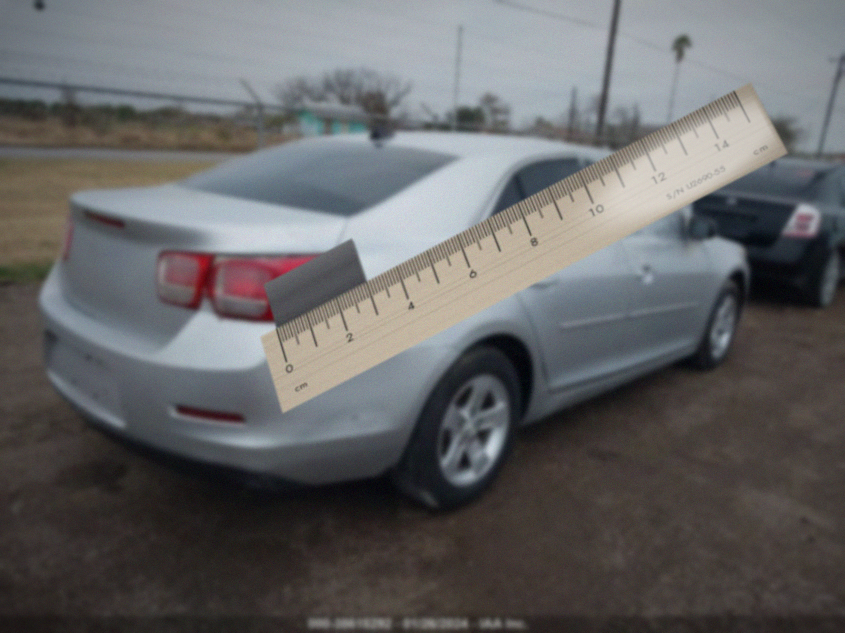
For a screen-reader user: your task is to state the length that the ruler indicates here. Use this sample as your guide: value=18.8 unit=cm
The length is value=3 unit=cm
